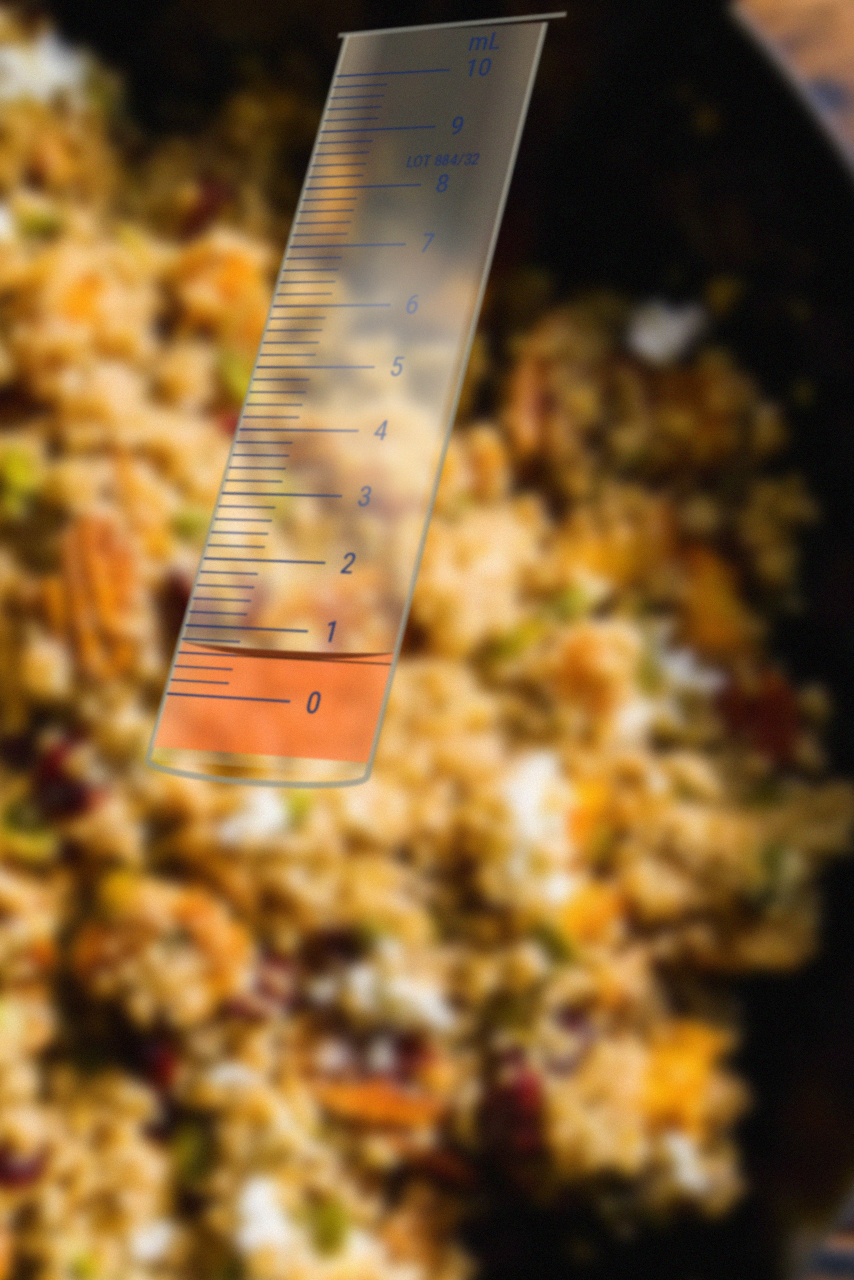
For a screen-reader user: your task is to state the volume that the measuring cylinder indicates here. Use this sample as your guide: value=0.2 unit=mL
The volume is value=0.6 unit=mL
